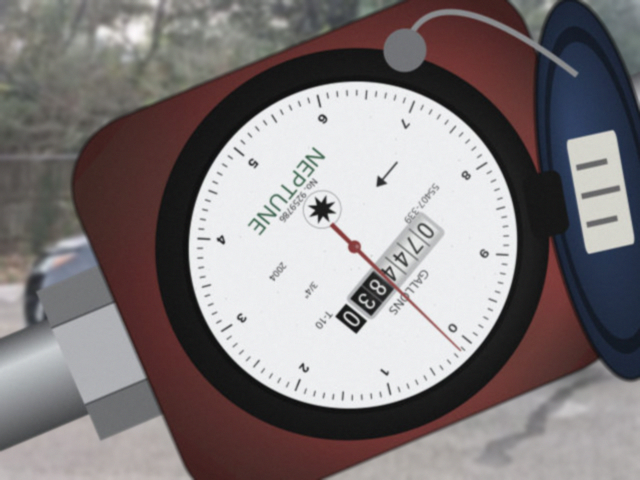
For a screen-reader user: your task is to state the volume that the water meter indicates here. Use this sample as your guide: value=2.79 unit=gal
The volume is value=744830.1 unit=gal
